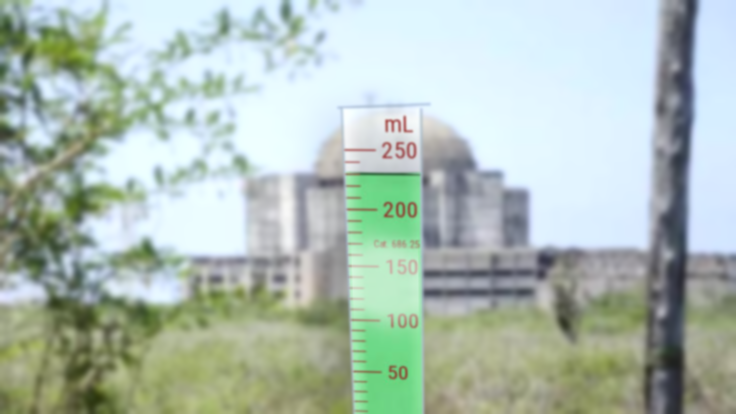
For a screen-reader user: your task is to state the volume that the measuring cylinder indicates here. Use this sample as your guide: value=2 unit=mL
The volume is value=230 unit=mL
